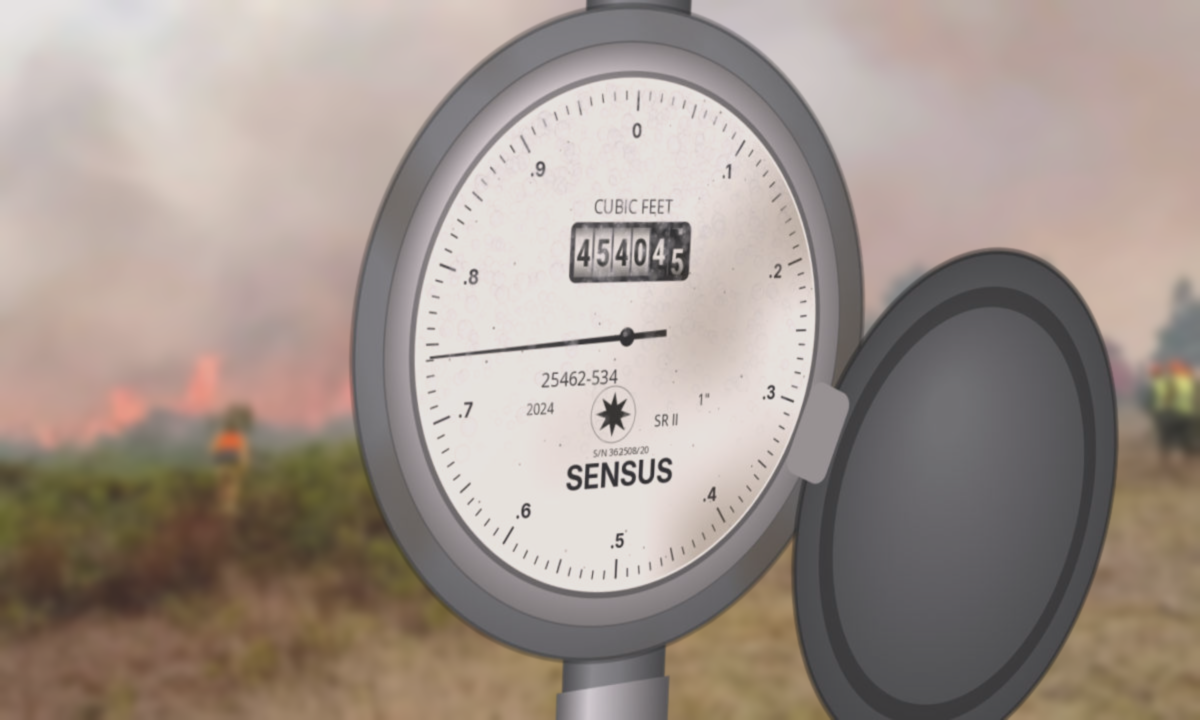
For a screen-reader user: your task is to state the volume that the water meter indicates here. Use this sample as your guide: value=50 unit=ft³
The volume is value=454044.74 unit=ft³
